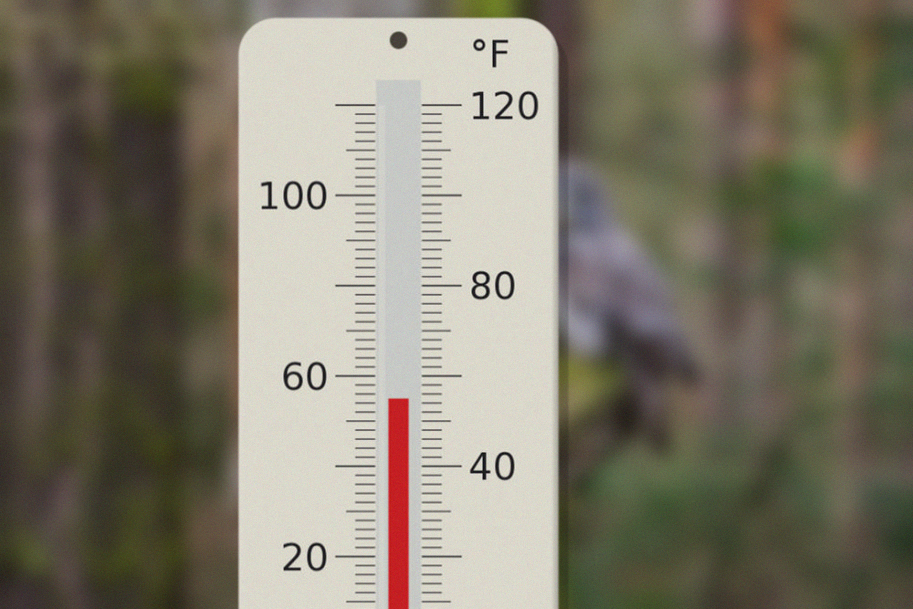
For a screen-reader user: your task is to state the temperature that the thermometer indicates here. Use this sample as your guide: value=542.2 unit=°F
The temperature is value=55 unit=°F
